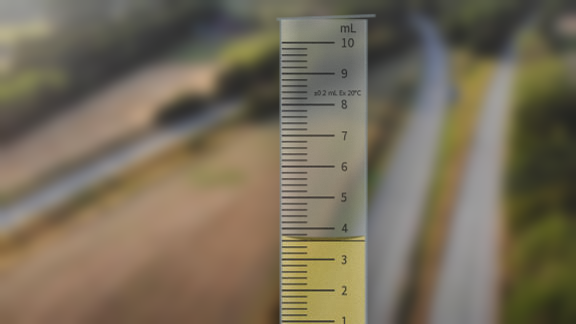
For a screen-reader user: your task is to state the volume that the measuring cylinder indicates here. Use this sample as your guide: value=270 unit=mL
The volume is value=3.6 unit=mL
